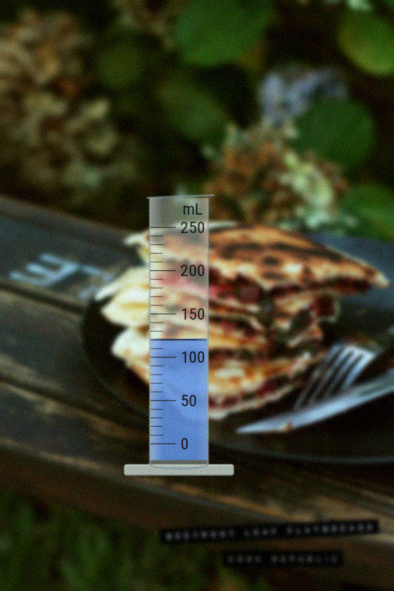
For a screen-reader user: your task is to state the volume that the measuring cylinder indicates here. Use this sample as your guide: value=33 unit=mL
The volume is value=120 unit=mL
